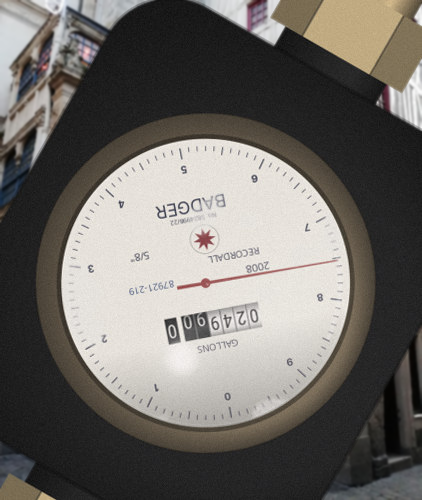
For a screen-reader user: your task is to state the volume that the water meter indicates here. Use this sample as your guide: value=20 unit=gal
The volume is value=249897.5 unit=gal
